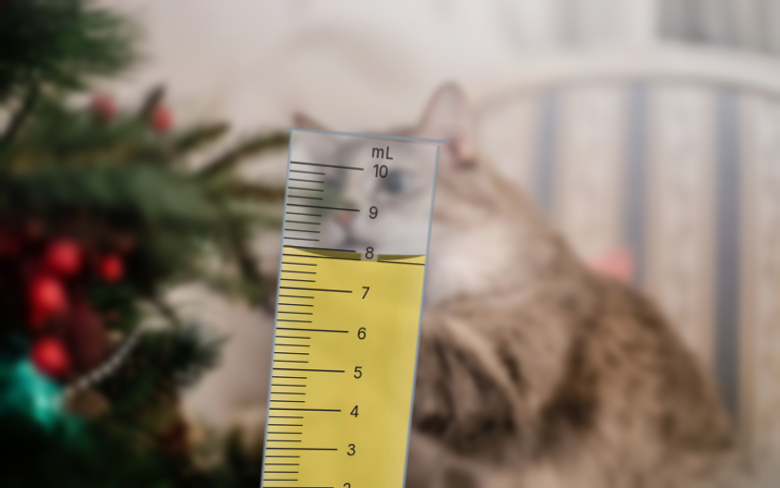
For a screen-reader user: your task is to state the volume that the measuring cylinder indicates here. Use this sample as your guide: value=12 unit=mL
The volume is value=7.8 unit=mL
